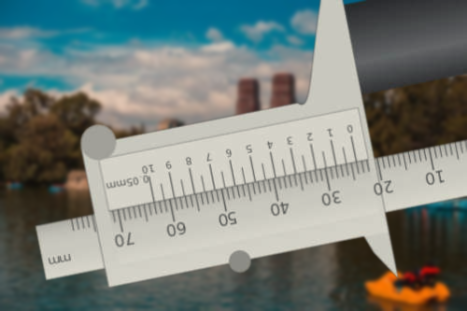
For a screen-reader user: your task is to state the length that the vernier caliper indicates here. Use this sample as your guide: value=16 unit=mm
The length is value=24.0 unit=mm
